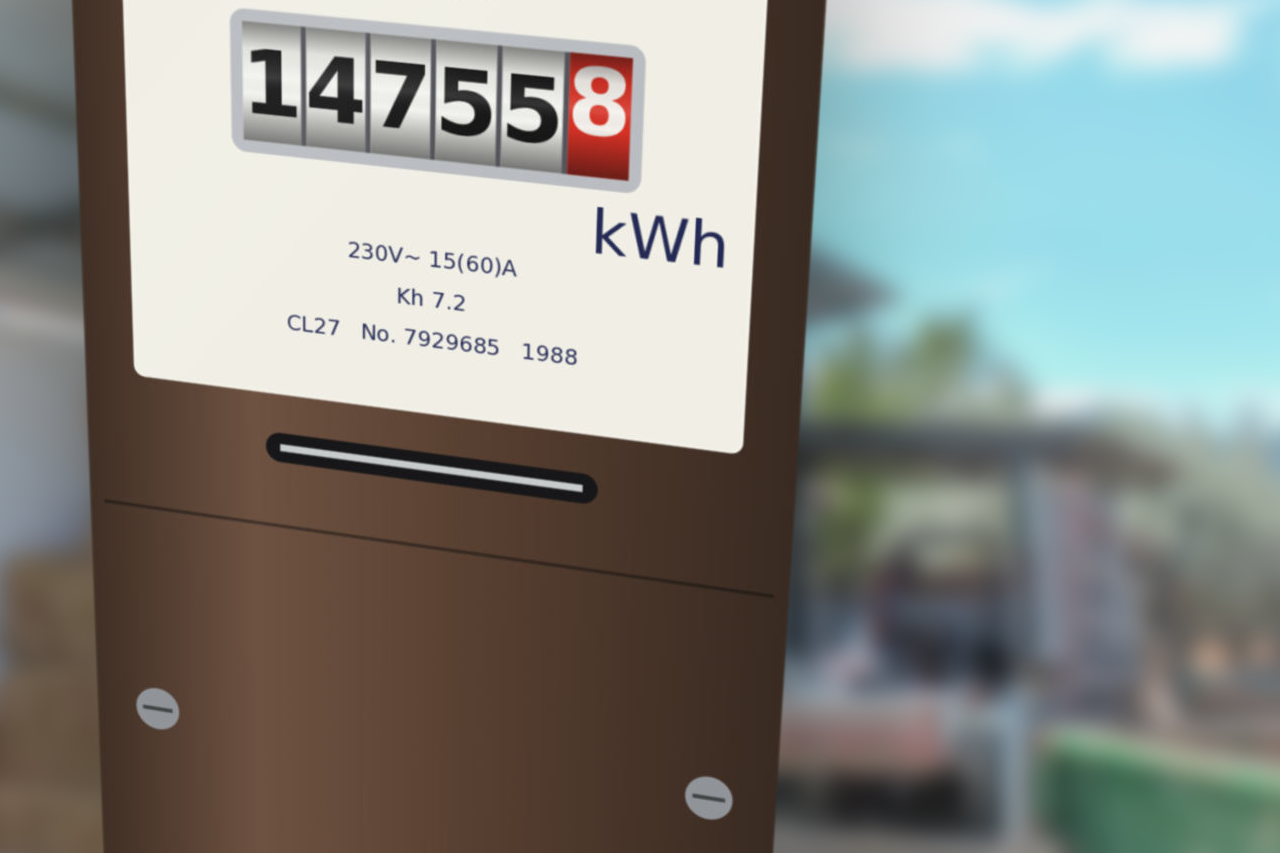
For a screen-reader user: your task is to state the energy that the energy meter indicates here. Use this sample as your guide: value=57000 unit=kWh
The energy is value=14755.8 unit=kWh
